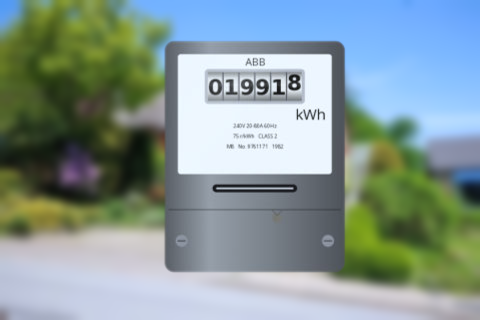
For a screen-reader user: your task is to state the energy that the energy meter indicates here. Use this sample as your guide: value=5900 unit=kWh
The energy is value=19918 unit=kWh
